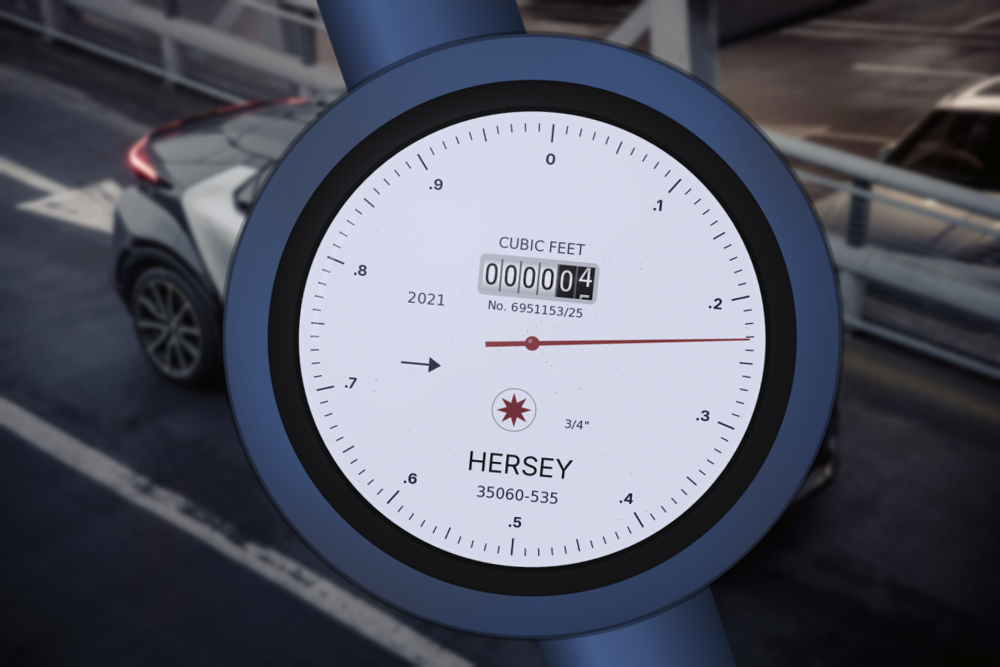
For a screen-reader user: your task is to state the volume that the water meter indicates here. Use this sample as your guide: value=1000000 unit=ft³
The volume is value=4.23 unit=ft³
